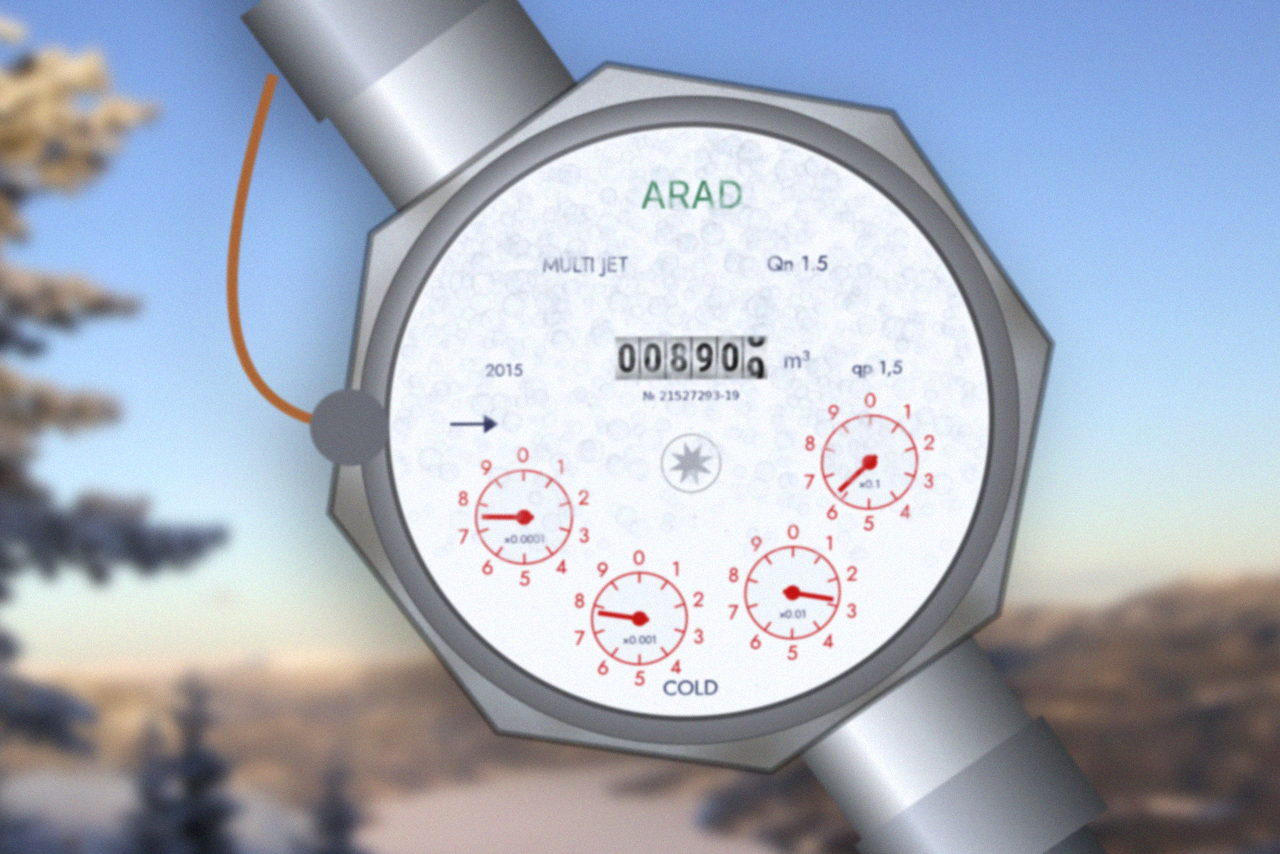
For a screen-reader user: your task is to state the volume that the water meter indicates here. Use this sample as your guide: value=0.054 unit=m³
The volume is value=8908.6277 unit=m³
